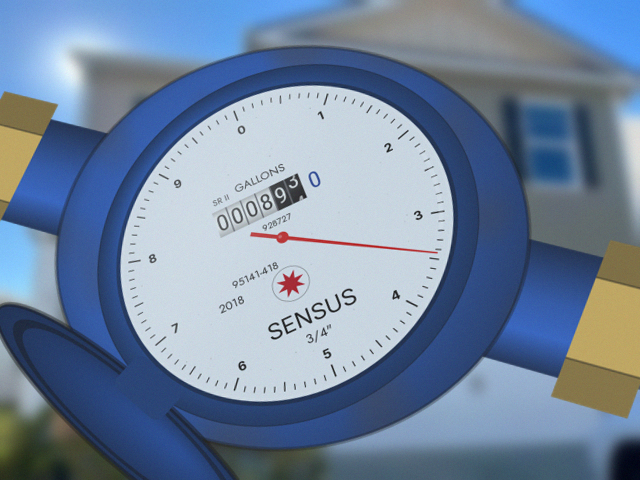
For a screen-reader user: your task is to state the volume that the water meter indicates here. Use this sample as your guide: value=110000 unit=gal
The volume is value=8933.4 unit=gal
